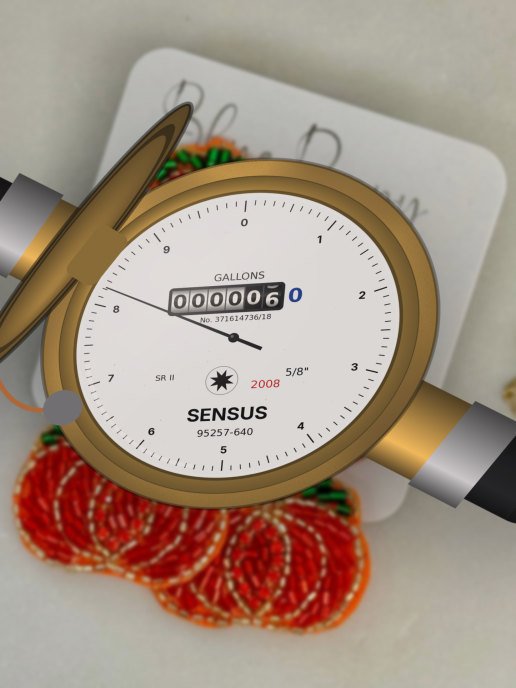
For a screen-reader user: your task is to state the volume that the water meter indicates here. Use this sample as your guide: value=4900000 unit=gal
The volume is value=58.2 unit=gal
